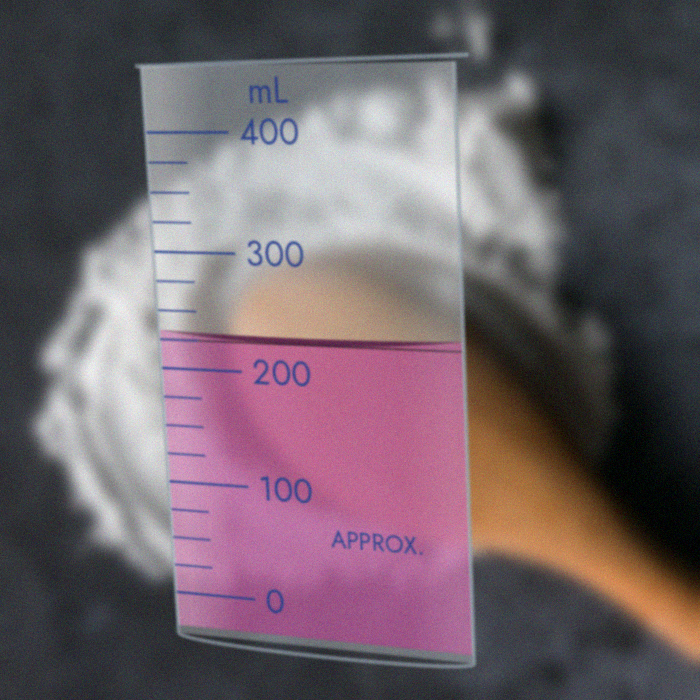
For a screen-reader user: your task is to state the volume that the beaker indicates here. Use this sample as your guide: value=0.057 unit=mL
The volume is value=225 unit=mL
